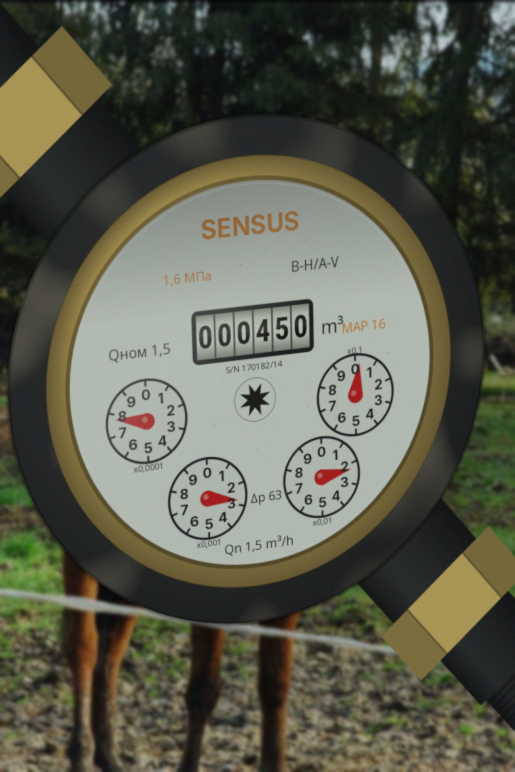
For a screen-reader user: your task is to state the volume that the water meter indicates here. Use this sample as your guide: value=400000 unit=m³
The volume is value=450.0227 unit=m³
